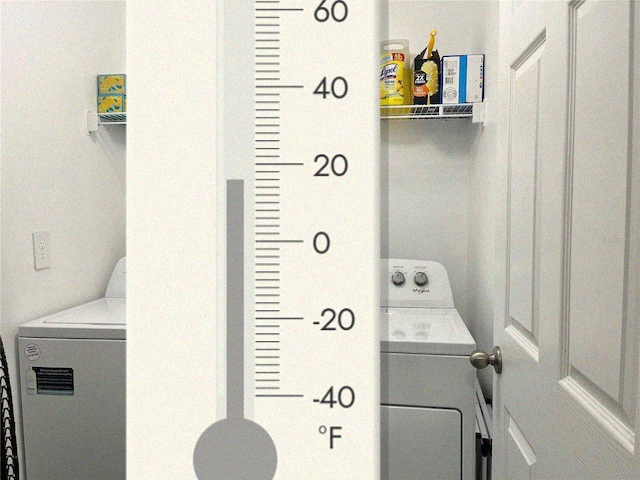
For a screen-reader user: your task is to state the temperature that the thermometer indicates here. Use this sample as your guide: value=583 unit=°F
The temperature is value=16 unit=°F
